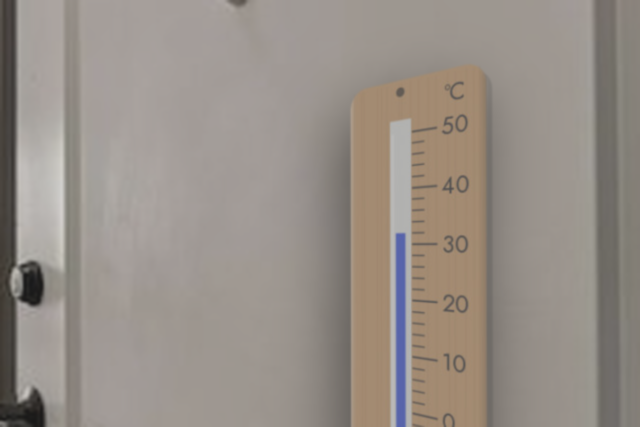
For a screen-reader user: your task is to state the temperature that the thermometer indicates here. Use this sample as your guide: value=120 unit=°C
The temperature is value=32 unit=°C
